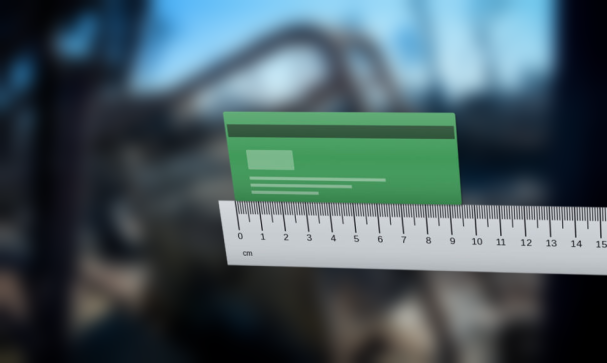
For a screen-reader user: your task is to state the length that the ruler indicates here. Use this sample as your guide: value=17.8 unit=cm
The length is value=9.5 unit=cm
